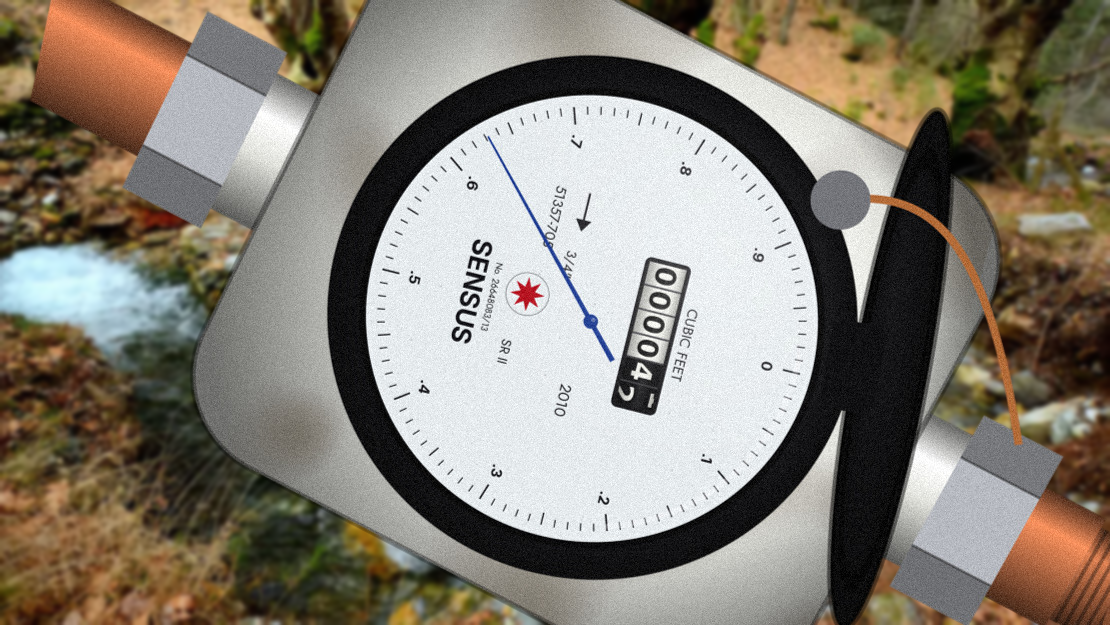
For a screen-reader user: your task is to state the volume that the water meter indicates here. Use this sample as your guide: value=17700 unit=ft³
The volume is value=41.63 unit=ft³
